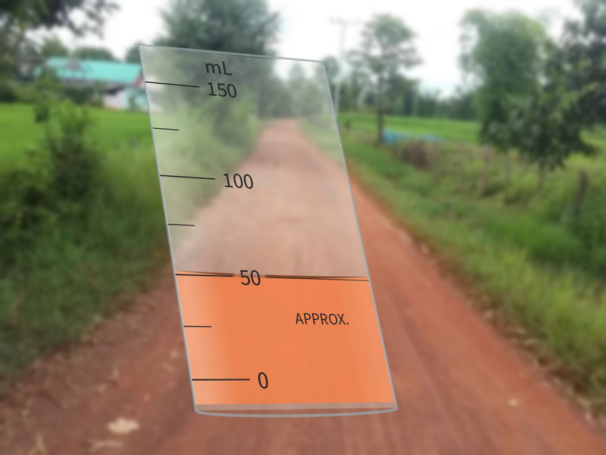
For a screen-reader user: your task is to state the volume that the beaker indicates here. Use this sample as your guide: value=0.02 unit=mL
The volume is value=50 unit=mL
